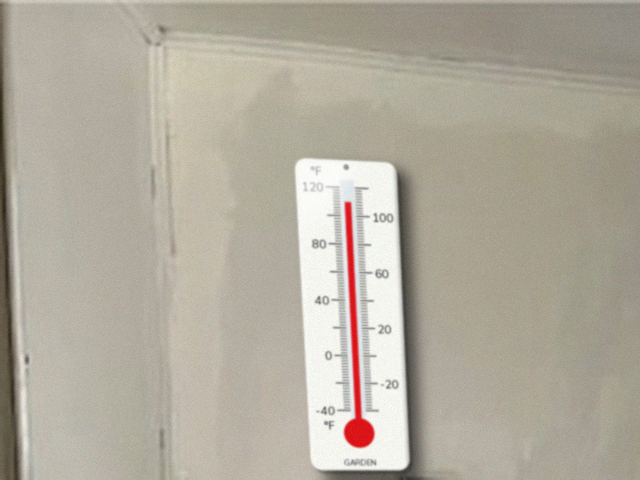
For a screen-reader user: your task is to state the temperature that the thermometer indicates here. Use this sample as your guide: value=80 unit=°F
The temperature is value=110 unit=°F
